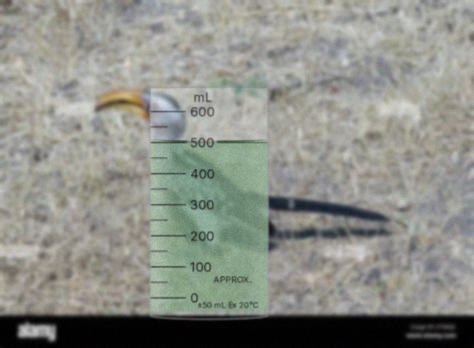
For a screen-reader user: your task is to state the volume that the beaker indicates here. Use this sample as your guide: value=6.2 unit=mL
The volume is value=500 unit=mL
